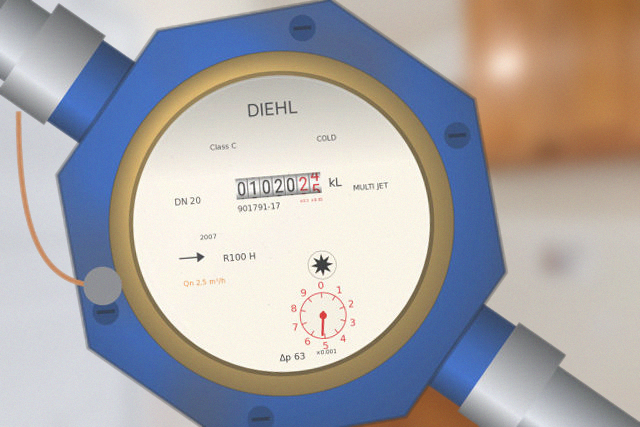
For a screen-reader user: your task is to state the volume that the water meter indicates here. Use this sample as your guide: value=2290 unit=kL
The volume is value=1020.245 unit=kL
